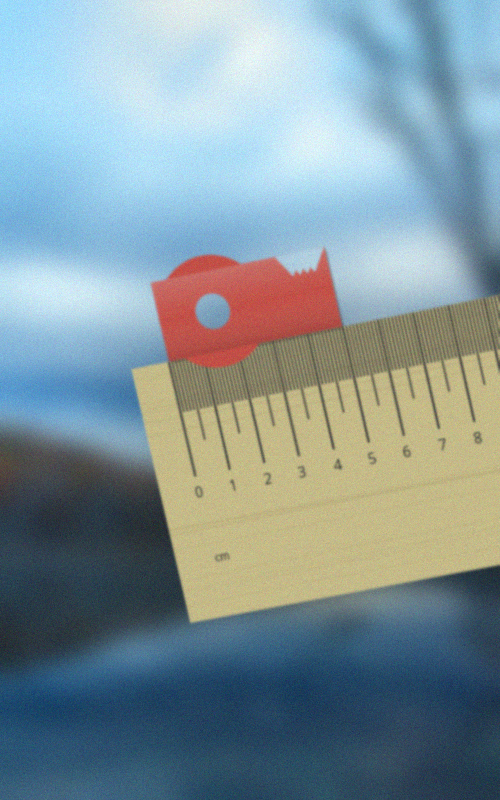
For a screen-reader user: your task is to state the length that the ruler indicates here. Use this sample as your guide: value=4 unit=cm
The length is value=5 unit=cm
